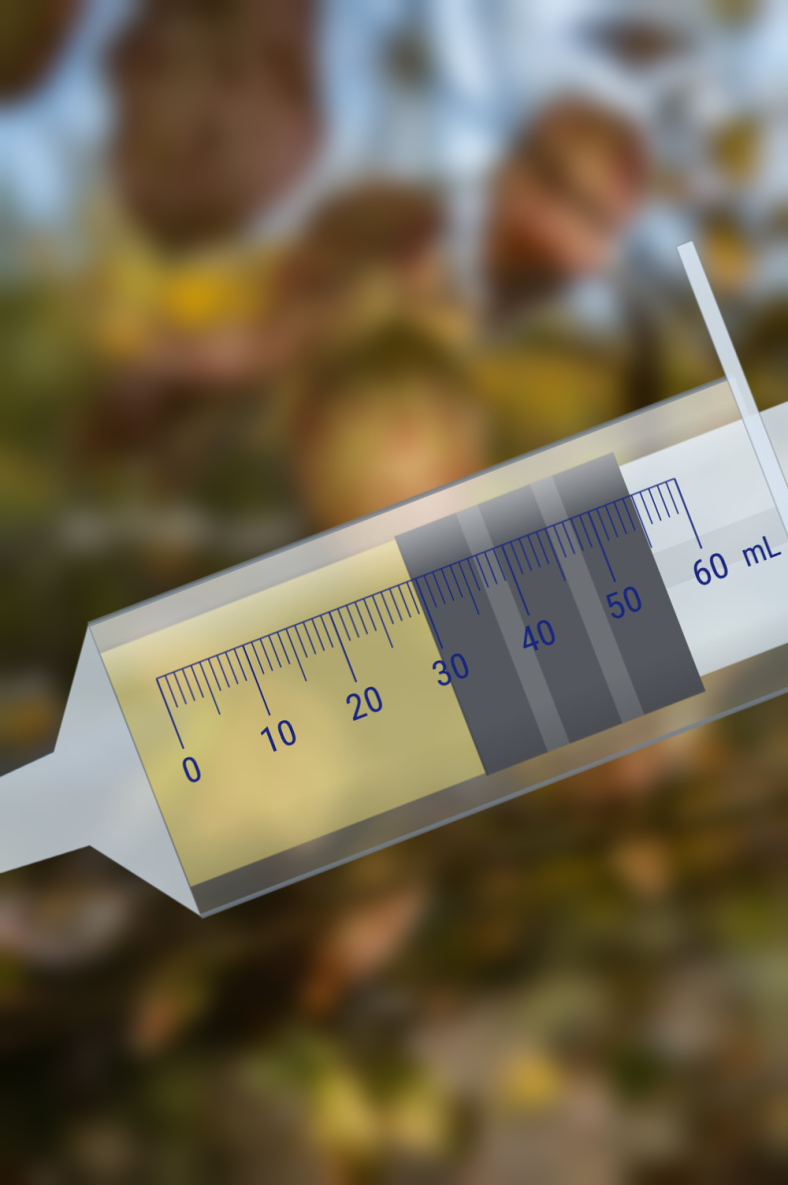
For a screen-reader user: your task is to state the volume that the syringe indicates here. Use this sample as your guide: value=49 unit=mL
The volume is value=29.5 unit=mL
